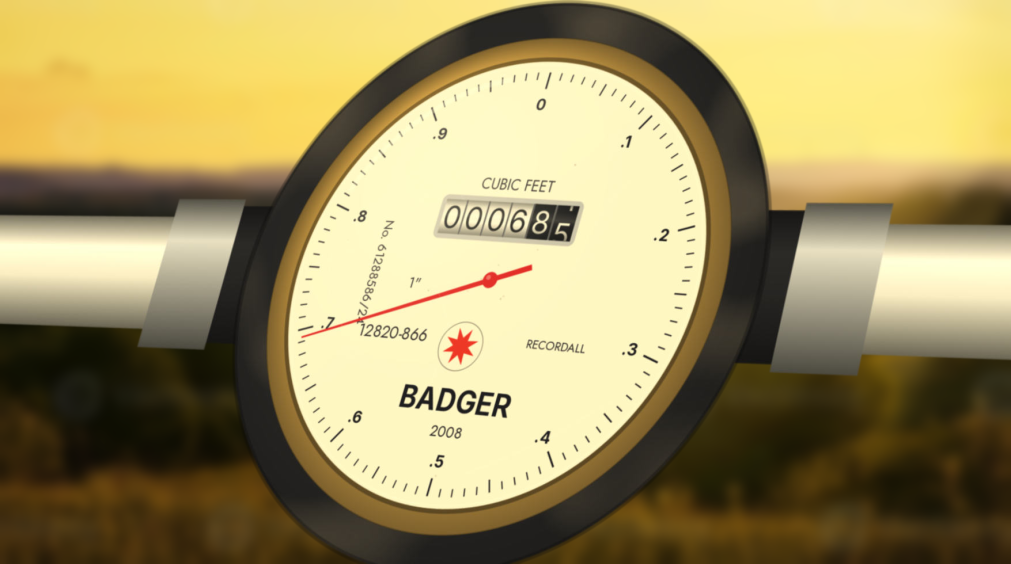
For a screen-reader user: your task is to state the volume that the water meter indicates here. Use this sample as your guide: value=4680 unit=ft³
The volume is value=684.69 unit=ft³
